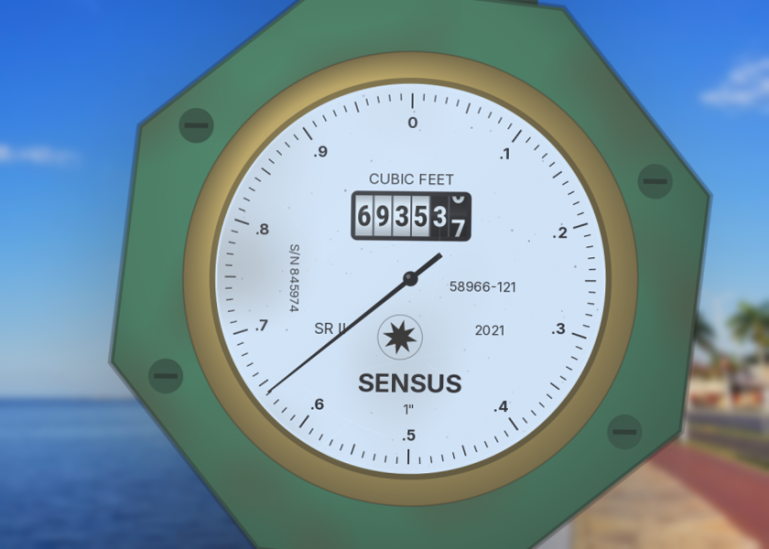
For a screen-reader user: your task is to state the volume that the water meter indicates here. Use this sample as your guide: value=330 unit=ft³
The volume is value=693536.64 unit=ft³
